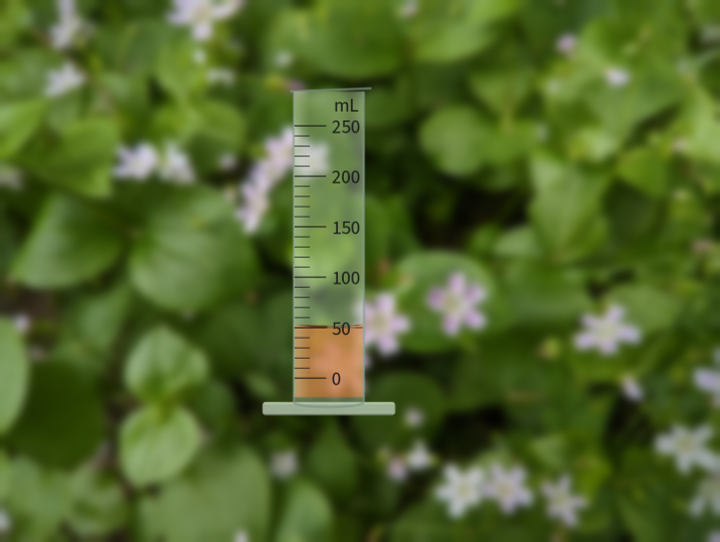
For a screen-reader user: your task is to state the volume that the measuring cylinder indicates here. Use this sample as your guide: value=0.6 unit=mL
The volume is value=50 unit=mL
